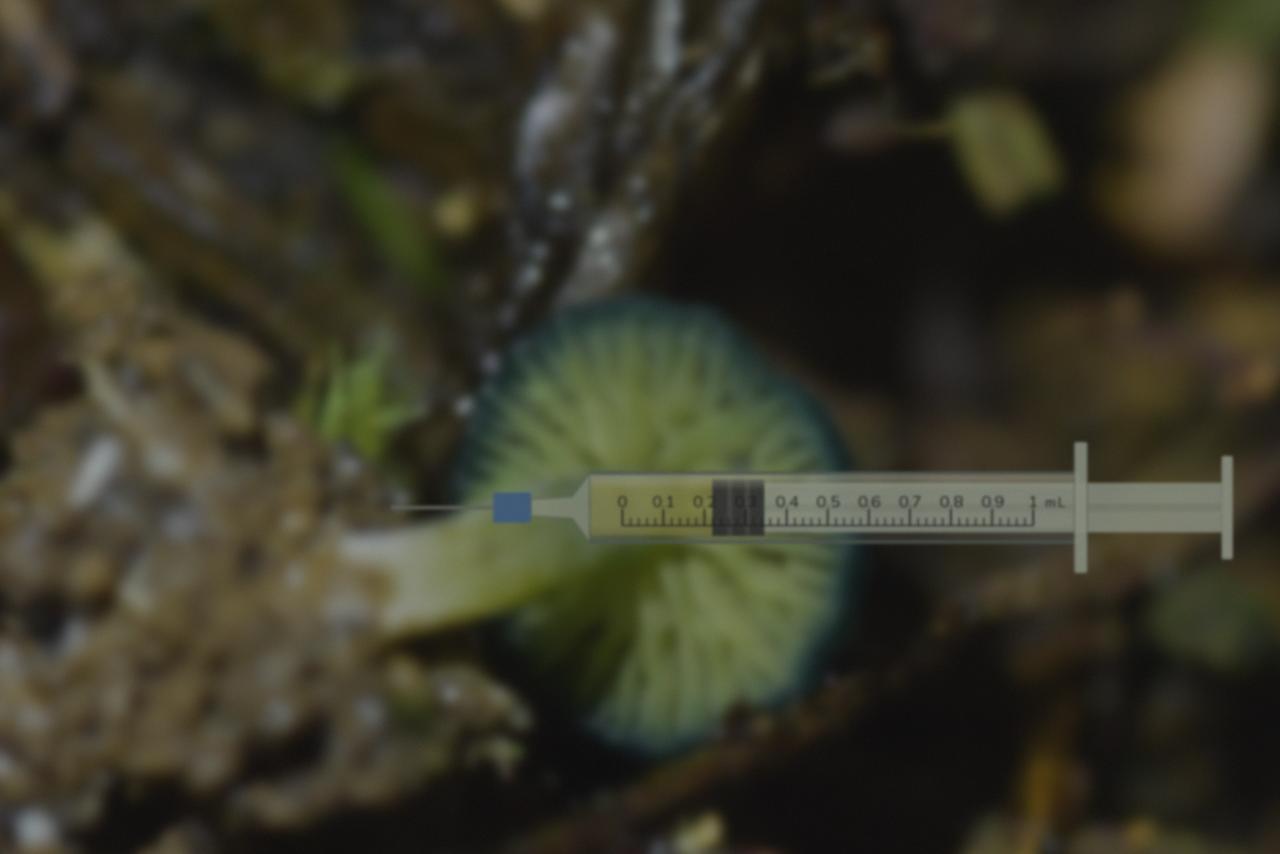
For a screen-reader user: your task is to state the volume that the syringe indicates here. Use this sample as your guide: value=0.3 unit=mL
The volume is value=0.22 unit=mL
